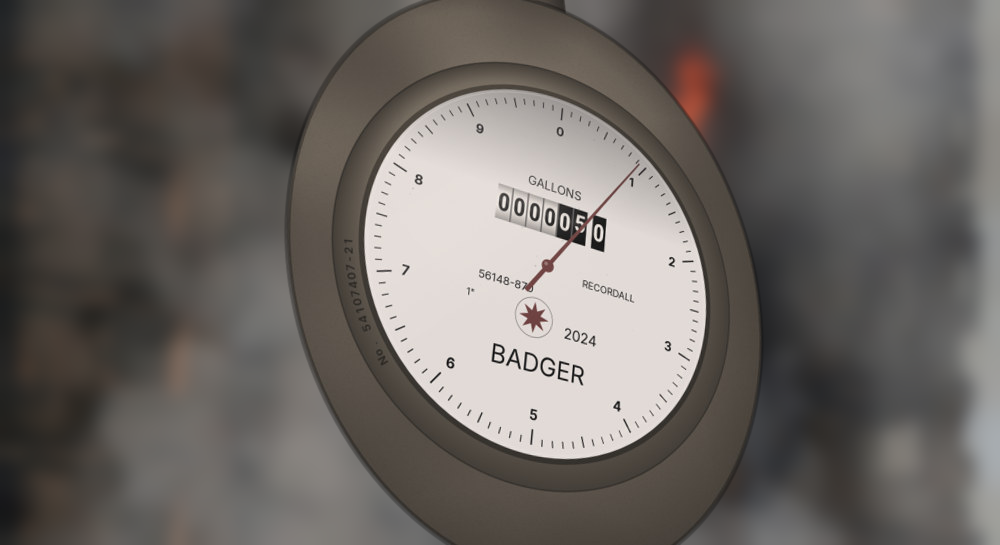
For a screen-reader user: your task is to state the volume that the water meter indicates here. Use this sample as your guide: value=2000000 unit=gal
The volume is value=50.9 unit=gal
